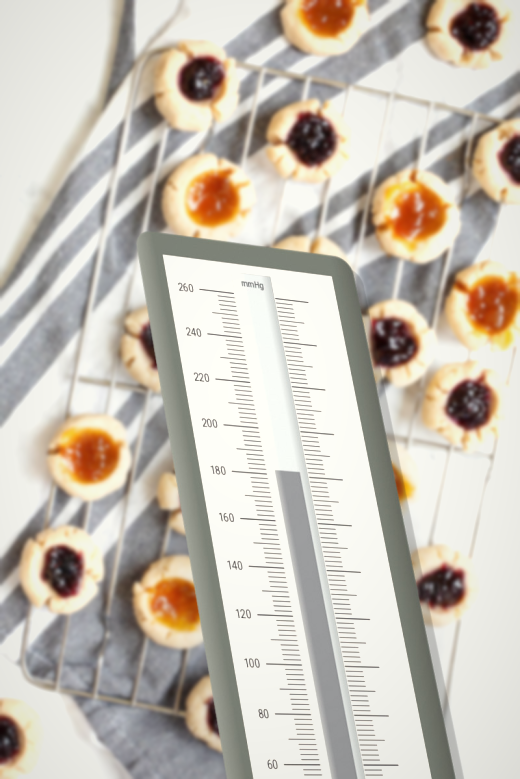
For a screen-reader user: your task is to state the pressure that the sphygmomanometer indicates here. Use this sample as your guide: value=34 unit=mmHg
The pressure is value=182 unit=mmHg
